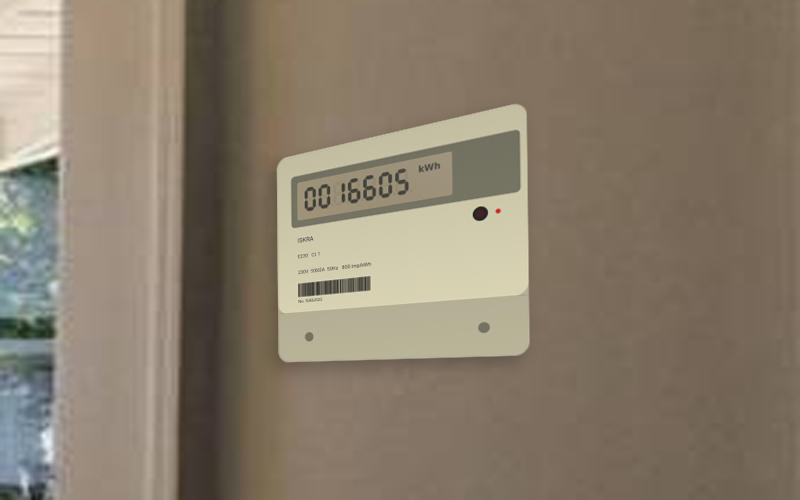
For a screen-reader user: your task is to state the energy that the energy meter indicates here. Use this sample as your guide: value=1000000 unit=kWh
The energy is value=16605 unit=kWh
